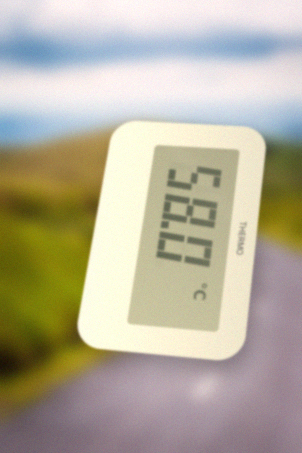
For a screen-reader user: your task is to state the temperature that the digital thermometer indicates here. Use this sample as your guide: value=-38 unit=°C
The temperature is value=58.0 unit=°C
